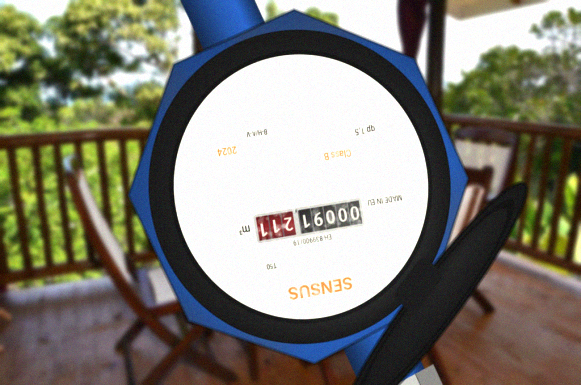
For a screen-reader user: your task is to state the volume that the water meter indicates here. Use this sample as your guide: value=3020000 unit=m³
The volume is value=91.211 unit=m³
